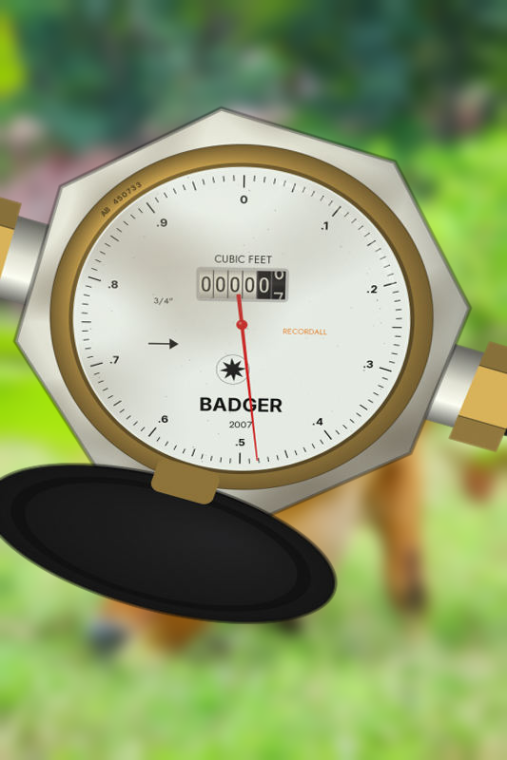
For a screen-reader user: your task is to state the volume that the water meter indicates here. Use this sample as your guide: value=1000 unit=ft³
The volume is value=6.48 unit=ft³
